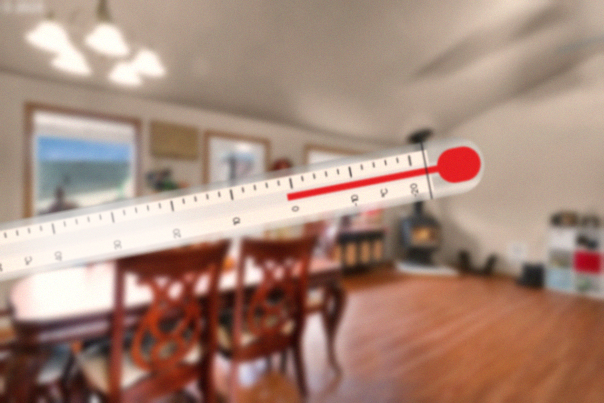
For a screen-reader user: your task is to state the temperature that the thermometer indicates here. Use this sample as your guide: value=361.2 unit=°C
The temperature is value=1 unit=°C
